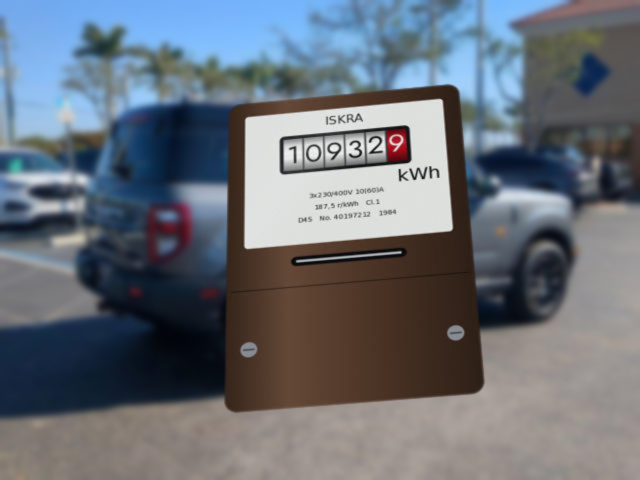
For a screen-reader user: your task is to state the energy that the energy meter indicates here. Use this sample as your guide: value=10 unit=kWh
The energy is value=10932.9 unit=kWh
